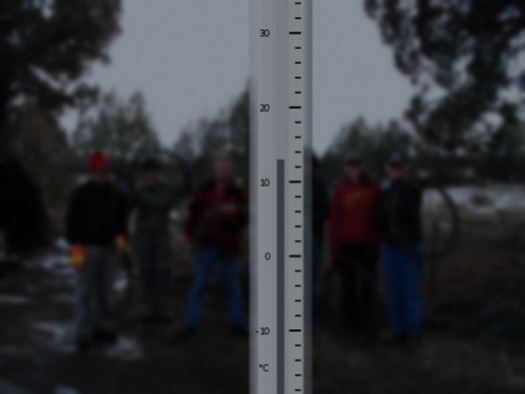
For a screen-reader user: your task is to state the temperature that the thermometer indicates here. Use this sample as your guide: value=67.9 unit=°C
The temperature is value=13 unit=°C
